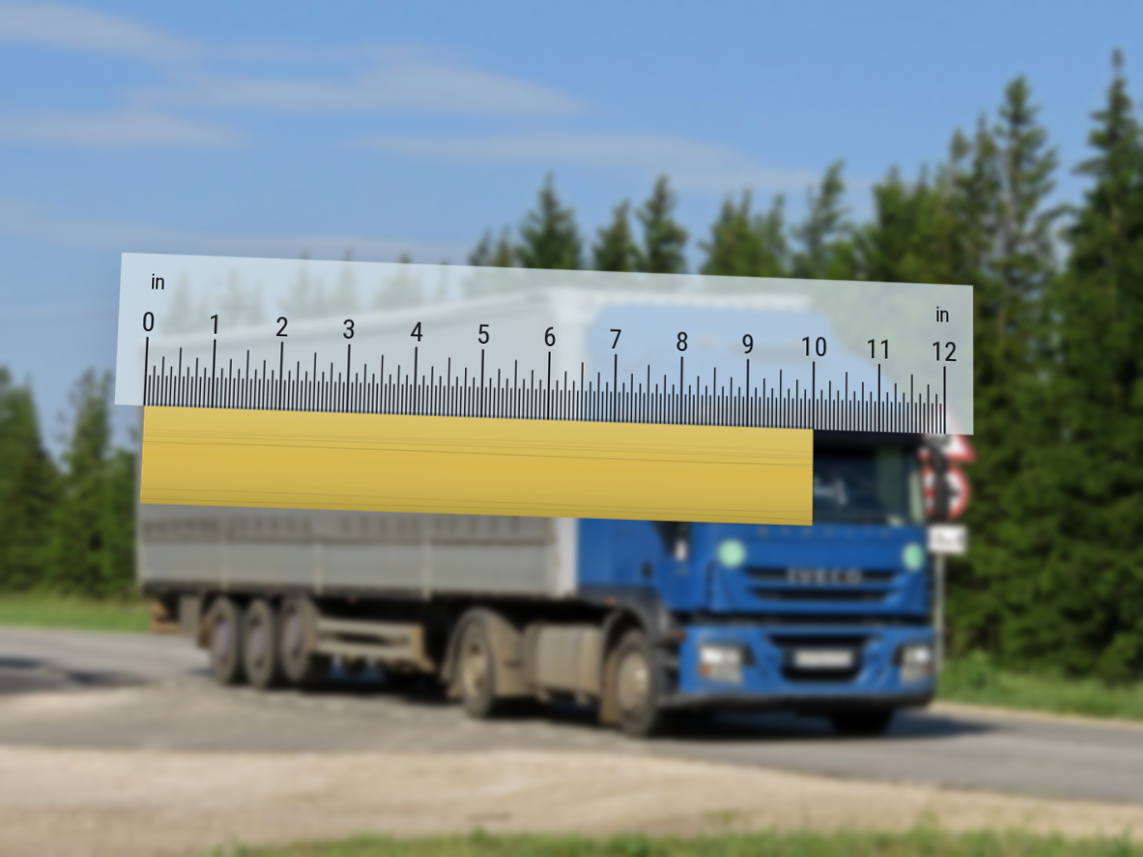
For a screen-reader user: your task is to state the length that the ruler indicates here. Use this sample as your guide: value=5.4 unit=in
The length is value=10 unit=in
